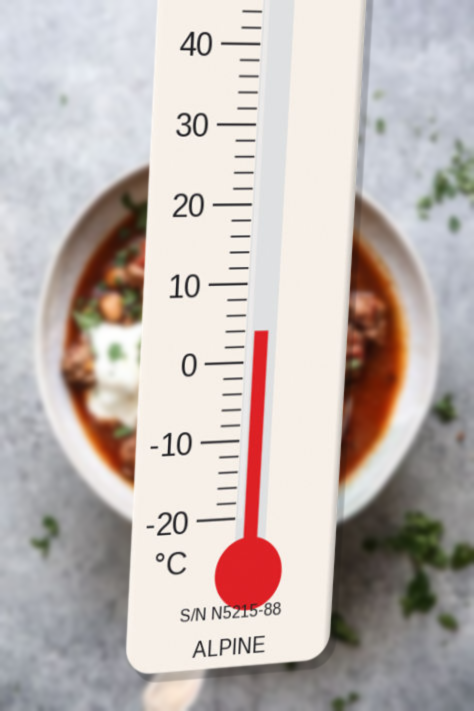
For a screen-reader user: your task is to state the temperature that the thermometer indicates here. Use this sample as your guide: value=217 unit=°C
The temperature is value=4 unit=°C
